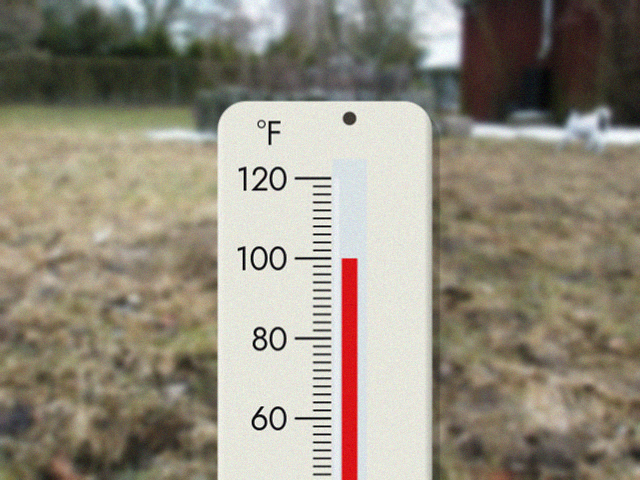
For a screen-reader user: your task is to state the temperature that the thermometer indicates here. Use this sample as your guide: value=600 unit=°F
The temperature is value=100 unit=°F
